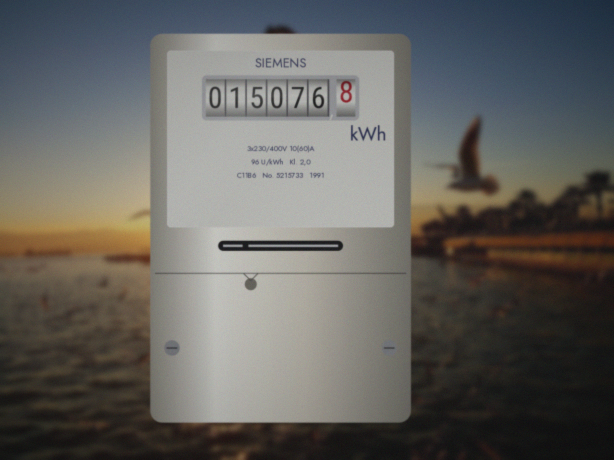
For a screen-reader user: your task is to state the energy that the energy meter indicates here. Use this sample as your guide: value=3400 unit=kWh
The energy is value=15076.8 unit=kWh
